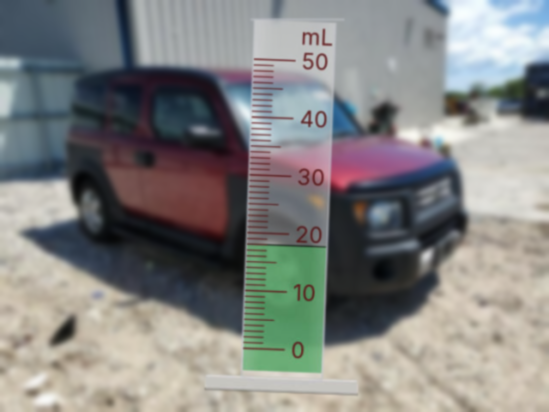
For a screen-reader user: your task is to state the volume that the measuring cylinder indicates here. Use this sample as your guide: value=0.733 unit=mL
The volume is value=18 unit=mL
